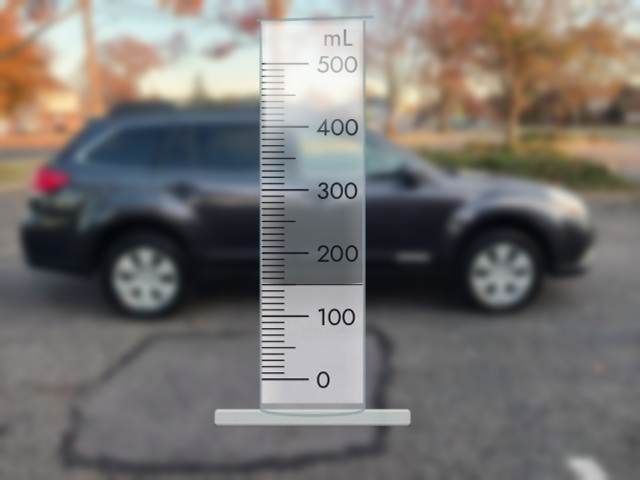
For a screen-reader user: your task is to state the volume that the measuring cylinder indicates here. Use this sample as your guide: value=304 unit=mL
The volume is value=150 unit=mL
